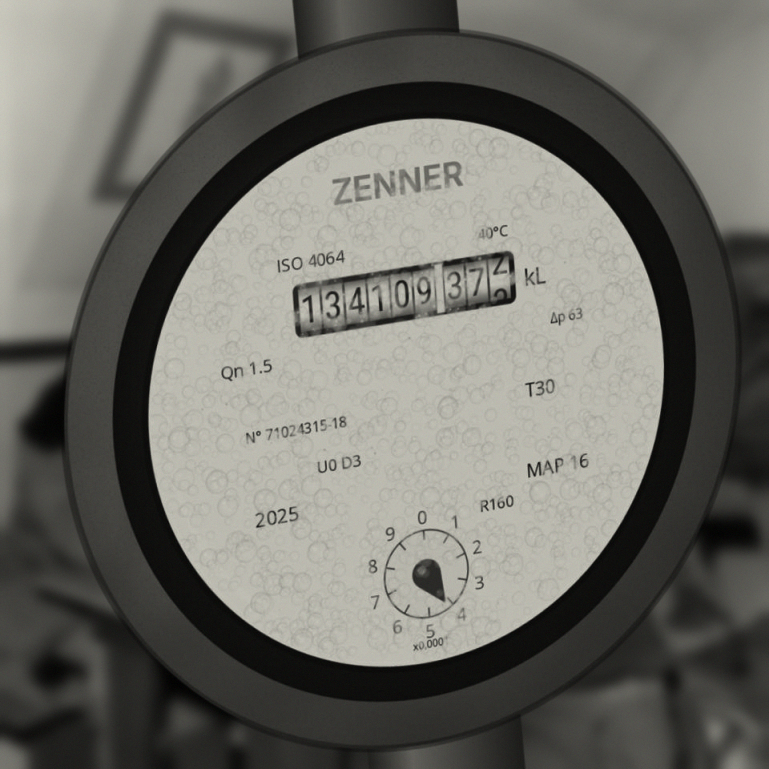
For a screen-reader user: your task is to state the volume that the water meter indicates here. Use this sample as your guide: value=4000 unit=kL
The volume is value=134109.3724 unit=kL
